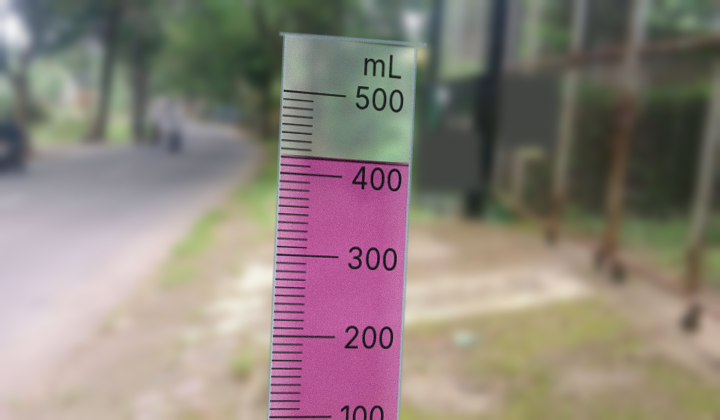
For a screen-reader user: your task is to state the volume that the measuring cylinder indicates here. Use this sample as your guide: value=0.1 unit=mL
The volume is value=420 unit=mL
